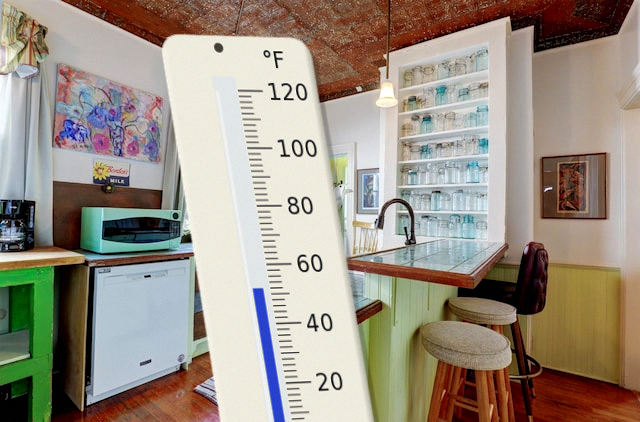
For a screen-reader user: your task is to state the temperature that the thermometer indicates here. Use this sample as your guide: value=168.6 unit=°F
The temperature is value=52 unit=°F
